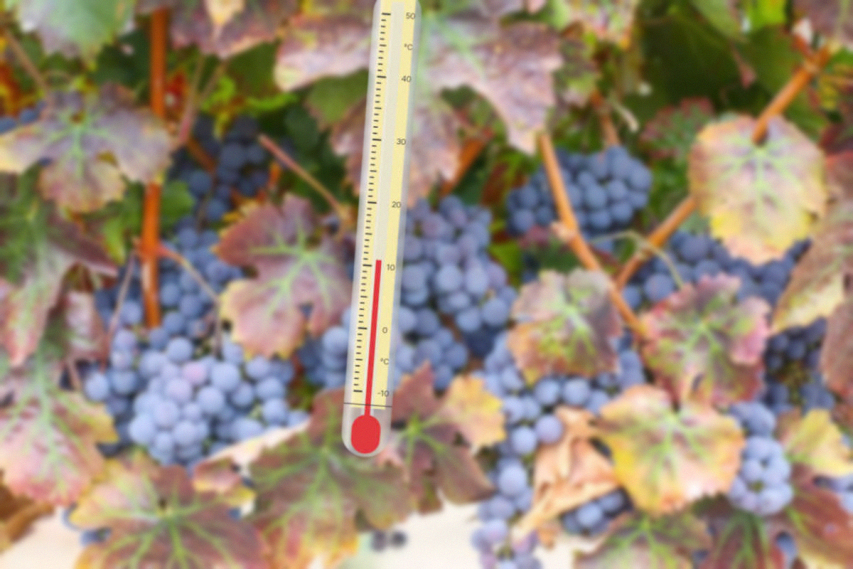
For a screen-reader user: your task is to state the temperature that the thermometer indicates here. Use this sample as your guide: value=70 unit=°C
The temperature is value=11 unit=°C
